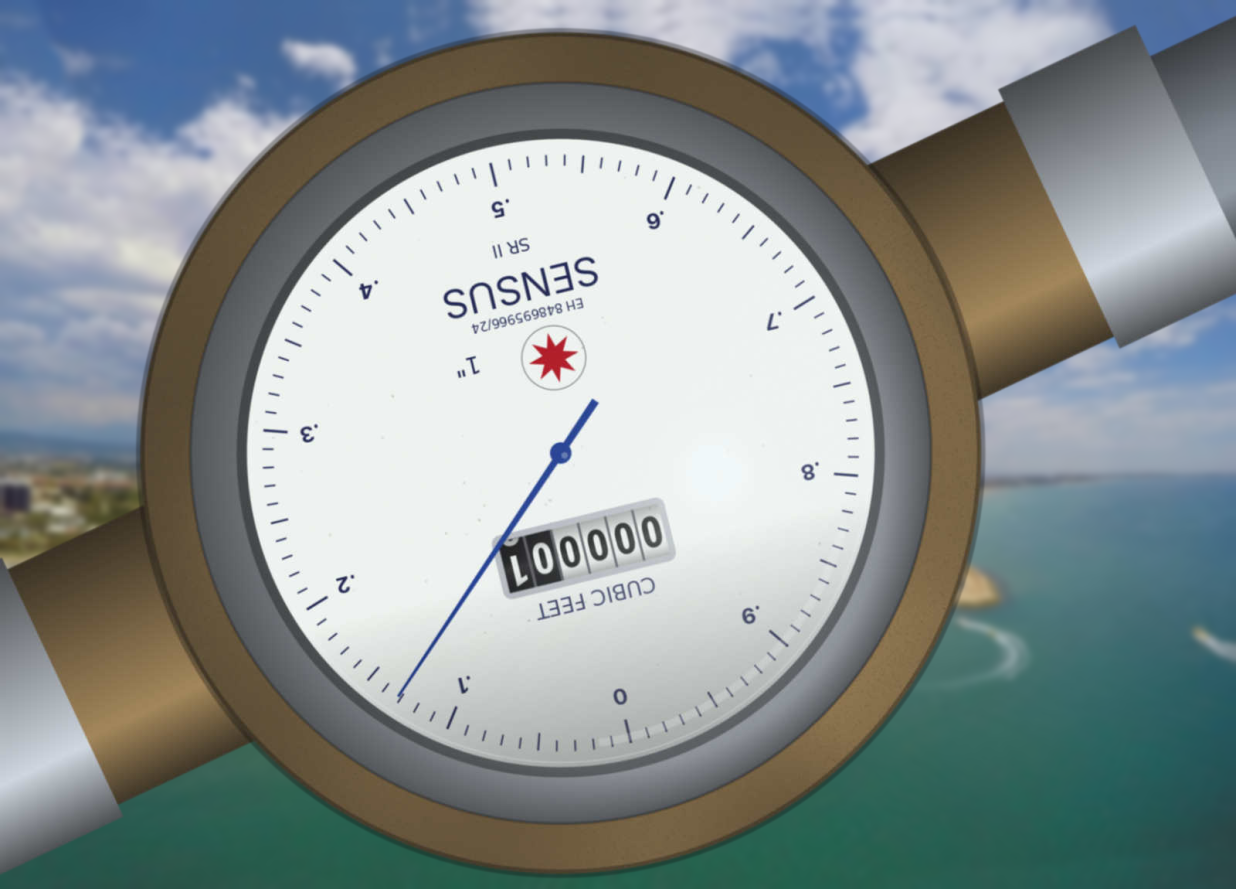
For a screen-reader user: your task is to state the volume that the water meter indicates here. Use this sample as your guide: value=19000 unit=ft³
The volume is value=1.13 unit=ft³
